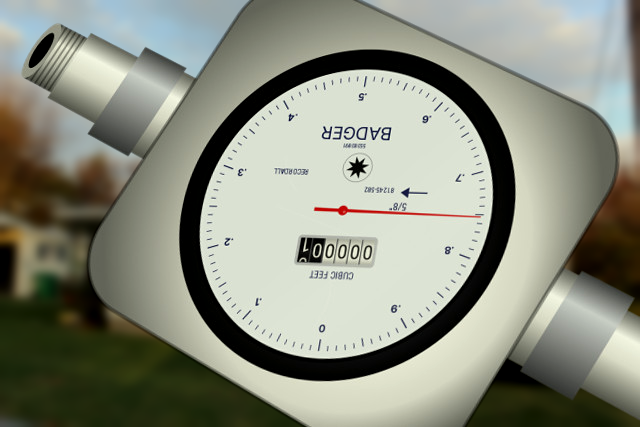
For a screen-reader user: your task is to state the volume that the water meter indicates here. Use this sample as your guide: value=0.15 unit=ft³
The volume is value=0.75 unit=ft³
